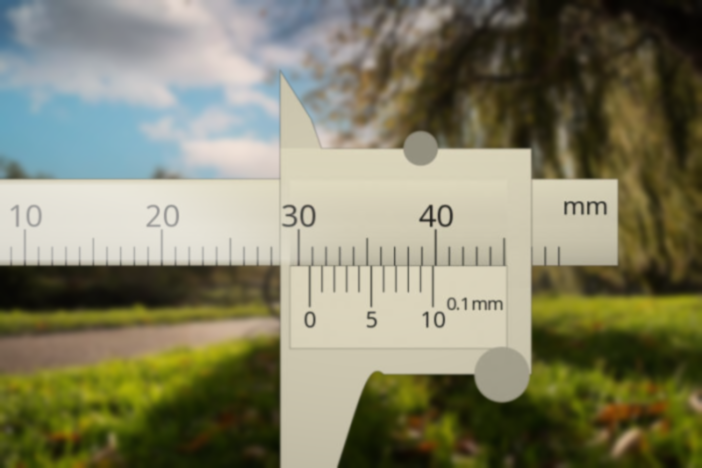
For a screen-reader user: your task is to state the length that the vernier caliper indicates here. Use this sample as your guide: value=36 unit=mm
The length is value=30.8 unit=mm
